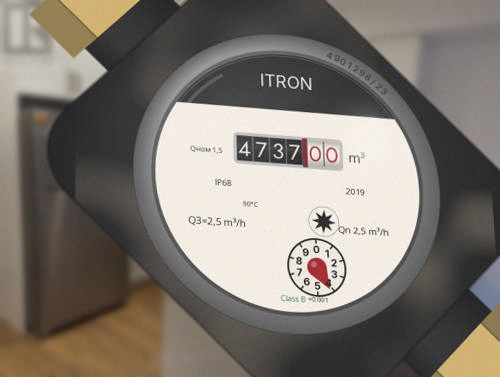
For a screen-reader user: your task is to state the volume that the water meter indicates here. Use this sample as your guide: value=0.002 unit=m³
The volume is value=4737.004 unit=m³
